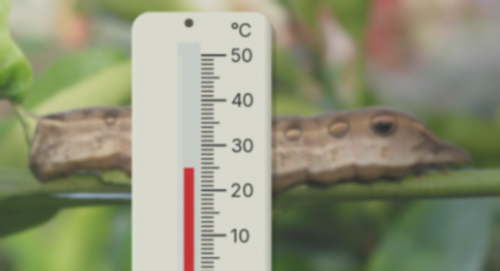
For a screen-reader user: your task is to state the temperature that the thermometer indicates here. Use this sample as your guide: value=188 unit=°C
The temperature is value=25 unit=°C
